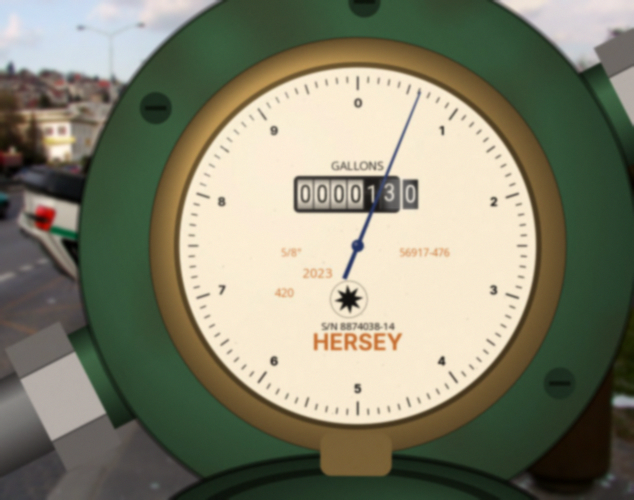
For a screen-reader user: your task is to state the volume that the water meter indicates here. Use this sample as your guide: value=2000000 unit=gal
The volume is value=130.6 unit=gal
